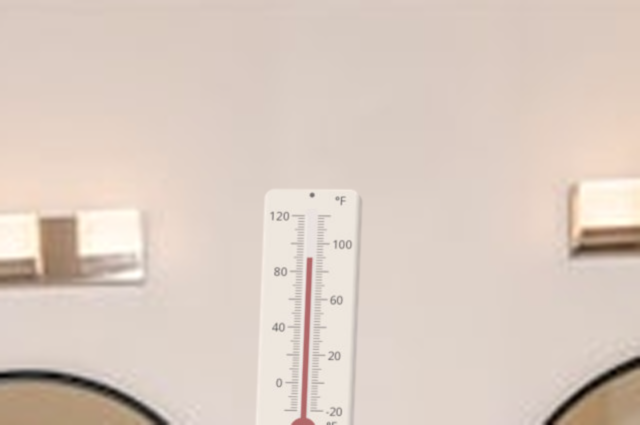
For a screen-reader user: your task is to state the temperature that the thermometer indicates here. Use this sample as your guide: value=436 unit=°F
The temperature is value=90 unit=°F
